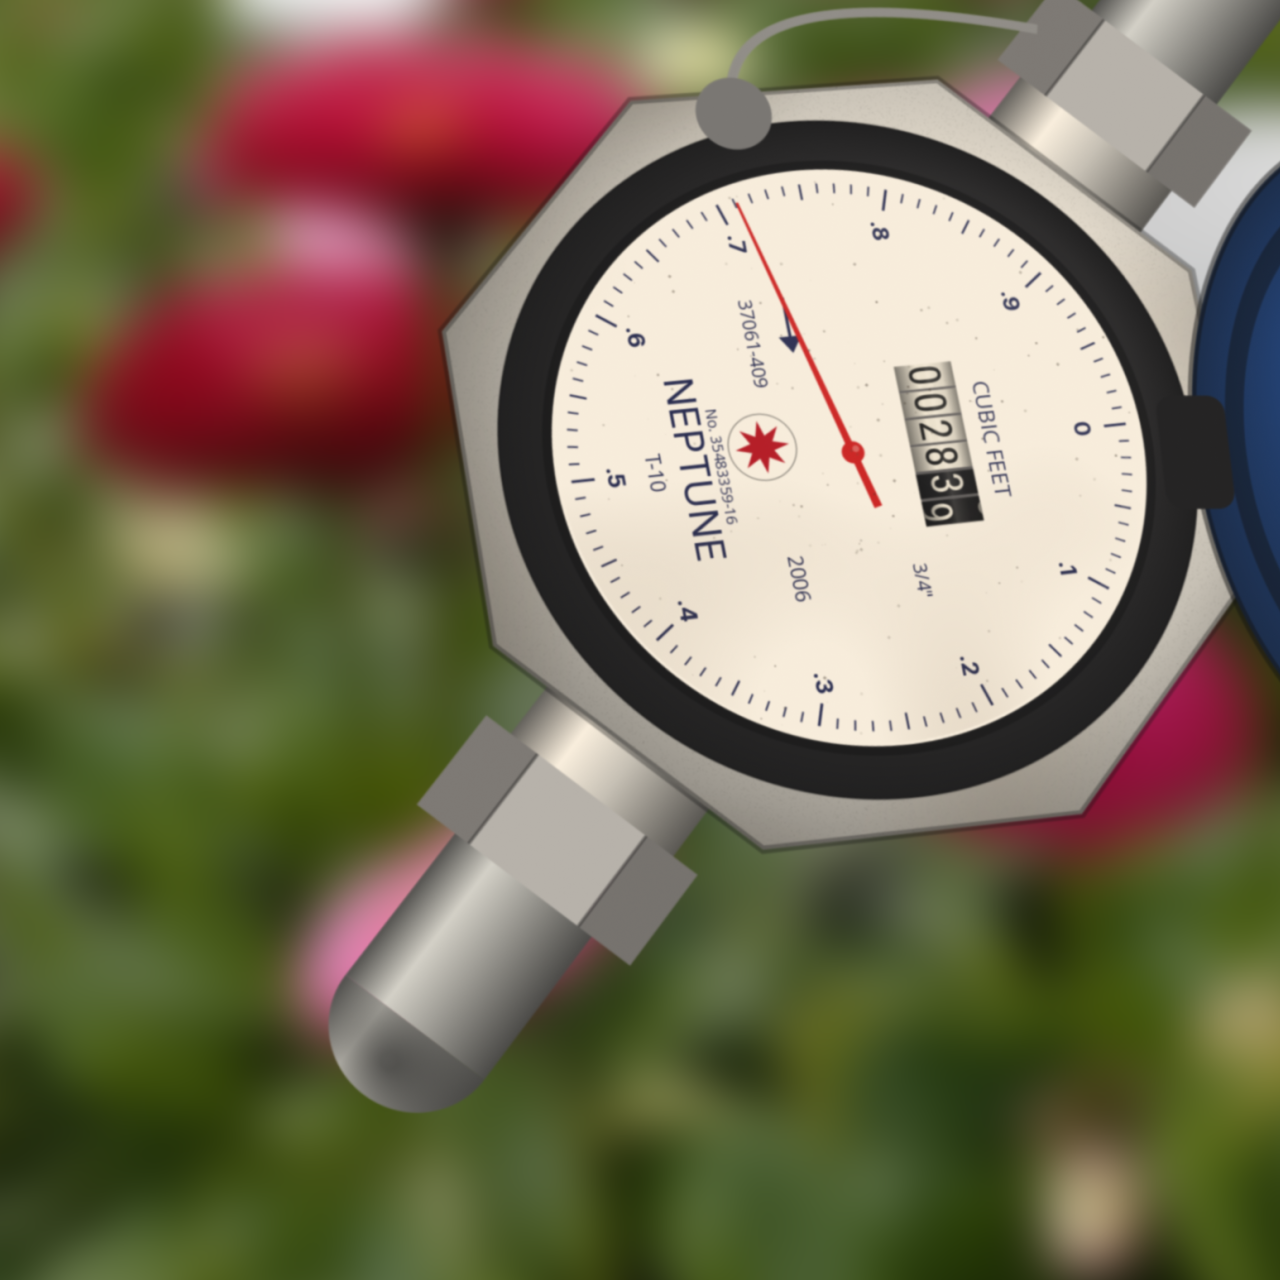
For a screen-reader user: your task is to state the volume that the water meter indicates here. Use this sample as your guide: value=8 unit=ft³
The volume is value=2838.71 unit=ft³
